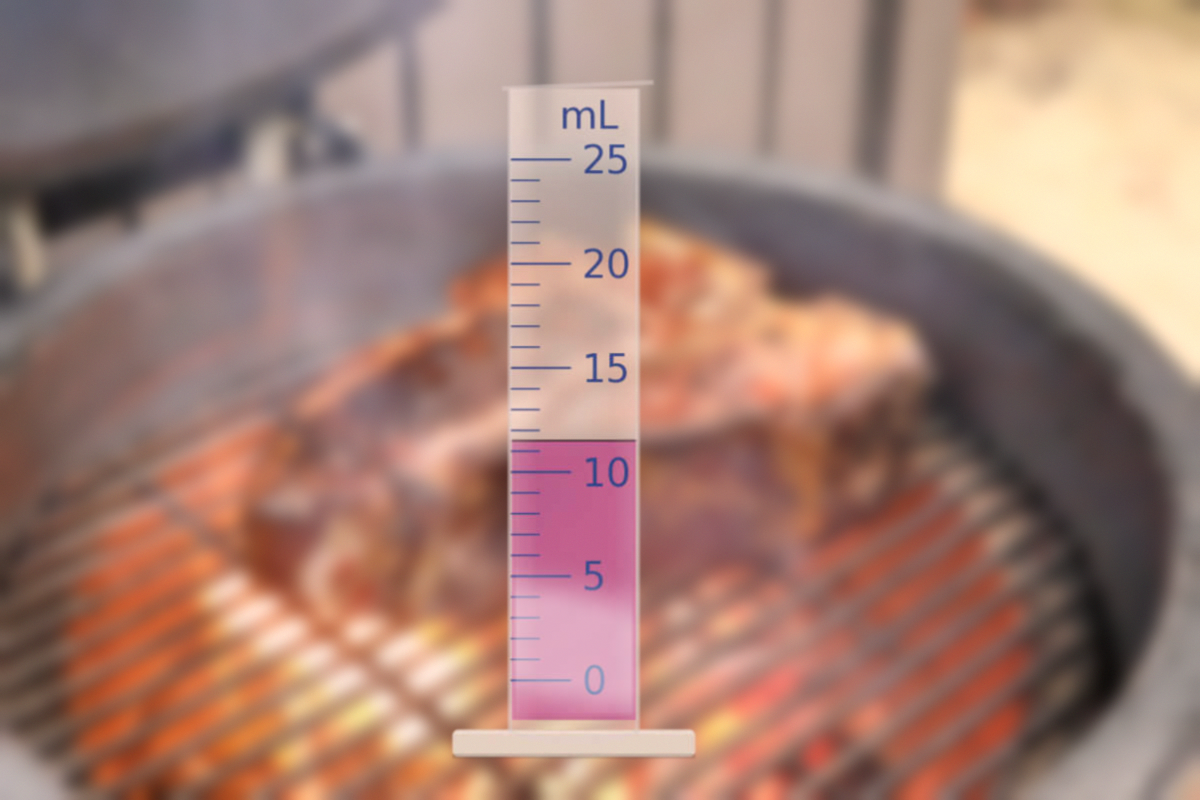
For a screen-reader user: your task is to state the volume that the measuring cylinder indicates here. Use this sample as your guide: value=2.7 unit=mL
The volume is value=11.5 unit=mL
